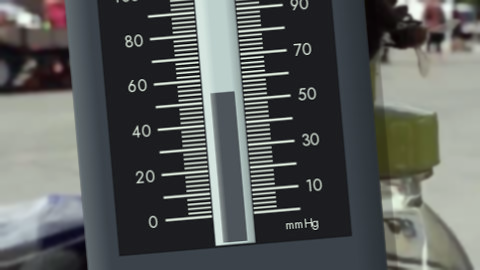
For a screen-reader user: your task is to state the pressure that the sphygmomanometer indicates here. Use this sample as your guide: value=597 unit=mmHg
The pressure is value=54 unit=mmHg
